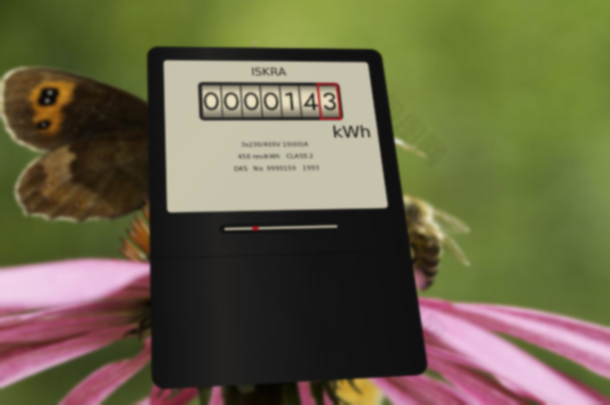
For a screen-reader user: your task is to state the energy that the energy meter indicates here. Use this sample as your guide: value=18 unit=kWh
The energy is value=14.3 unit=kWh
